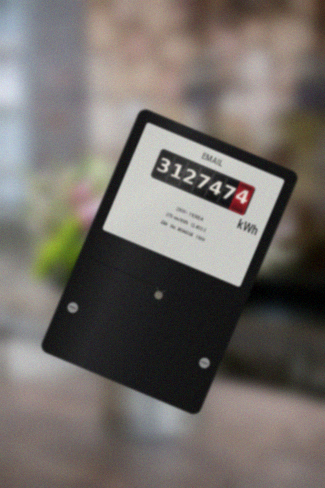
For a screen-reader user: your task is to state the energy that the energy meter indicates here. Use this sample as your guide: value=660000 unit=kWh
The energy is value=312747.4 unit=kWh
